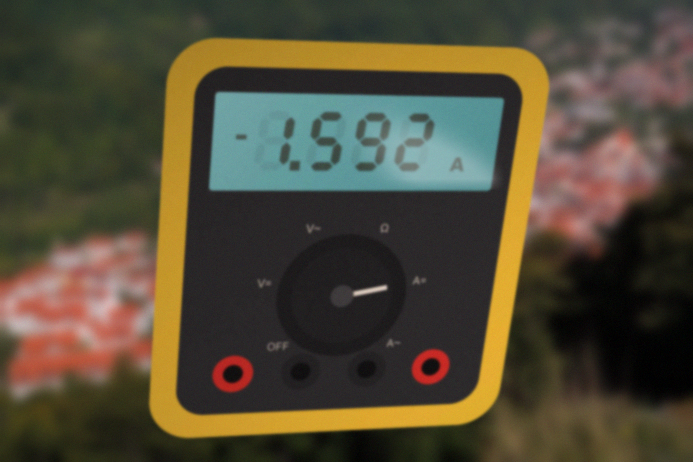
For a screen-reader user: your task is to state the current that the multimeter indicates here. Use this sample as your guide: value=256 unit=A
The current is value=-1.592 unit=A
